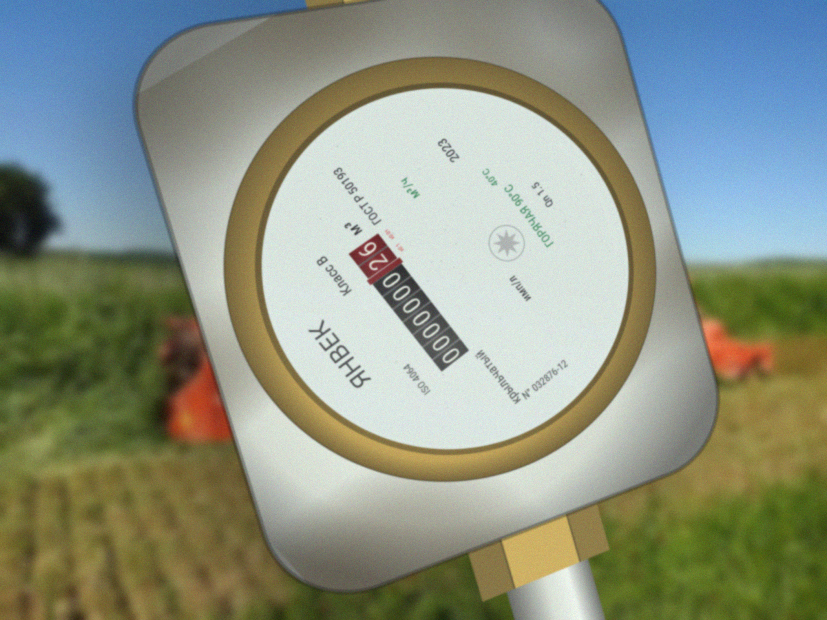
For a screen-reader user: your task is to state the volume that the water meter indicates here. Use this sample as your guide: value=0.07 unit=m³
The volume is value=0.26 unit=m³
